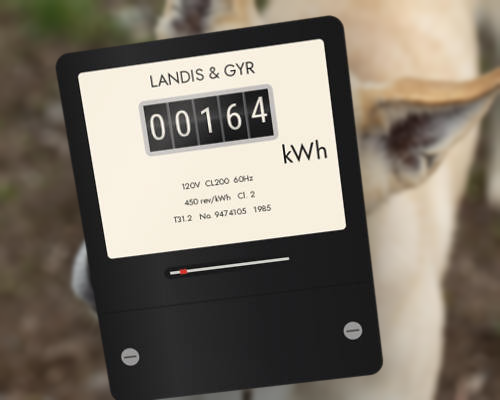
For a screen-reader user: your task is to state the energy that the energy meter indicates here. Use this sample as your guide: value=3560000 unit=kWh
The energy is value=164 unit=kWh
